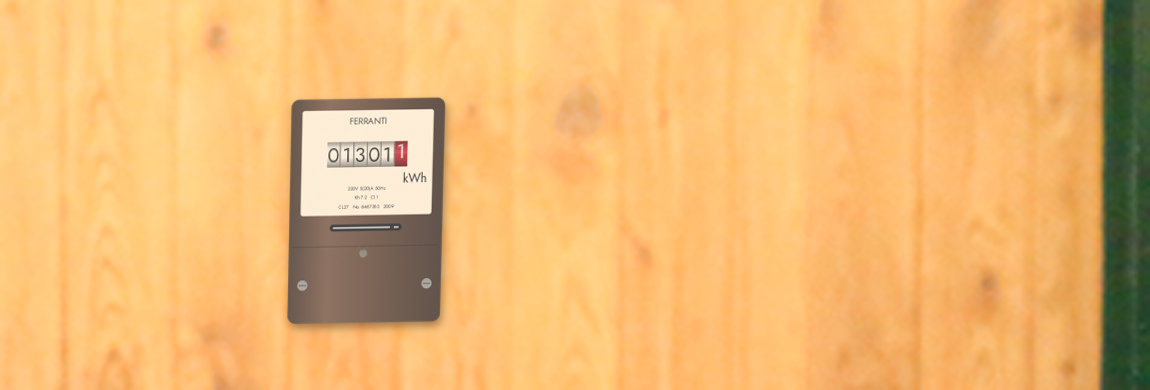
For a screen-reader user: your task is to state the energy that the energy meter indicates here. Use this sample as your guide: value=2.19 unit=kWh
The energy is value=1301.1 unit=kWh
